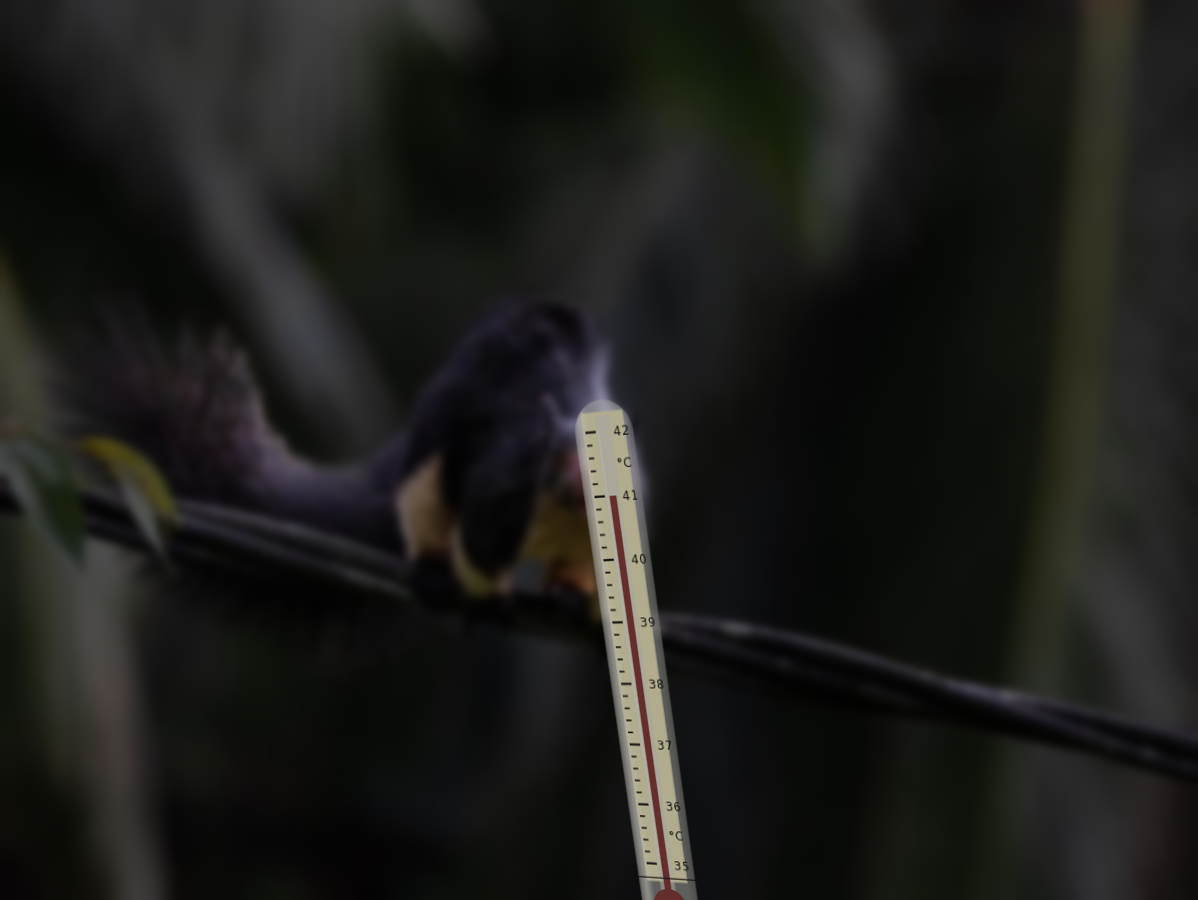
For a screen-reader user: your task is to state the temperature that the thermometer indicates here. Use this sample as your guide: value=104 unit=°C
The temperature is value=41 unit=°C
